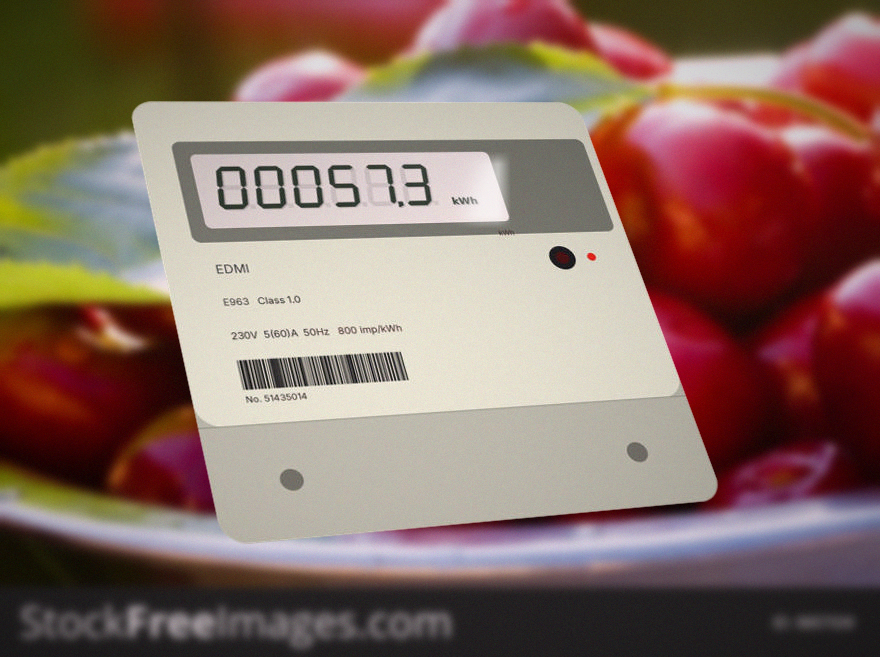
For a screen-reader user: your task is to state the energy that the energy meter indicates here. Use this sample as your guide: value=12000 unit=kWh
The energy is value=57.3 unit=kWh
